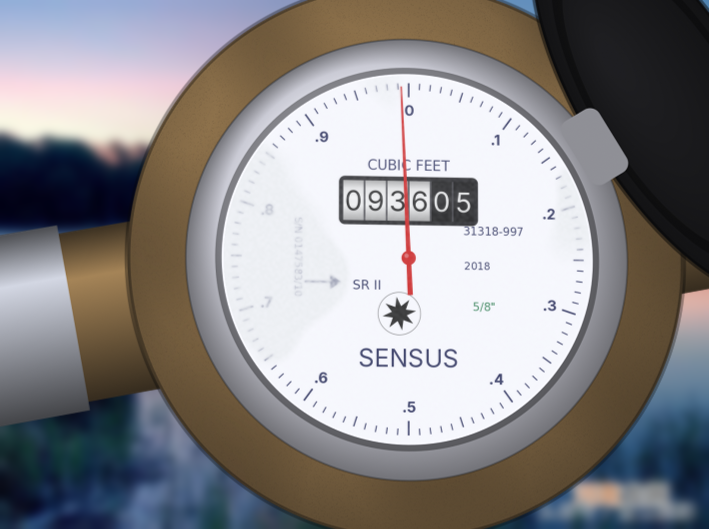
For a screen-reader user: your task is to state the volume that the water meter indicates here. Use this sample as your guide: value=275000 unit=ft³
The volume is value=93604.99 unit=ft³
